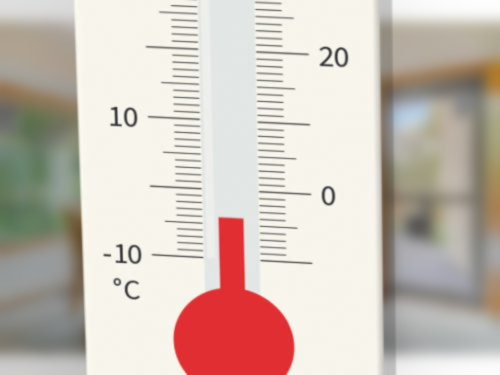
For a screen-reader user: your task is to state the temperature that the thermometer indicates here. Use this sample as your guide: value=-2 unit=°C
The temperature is value=-4 unit=°C
